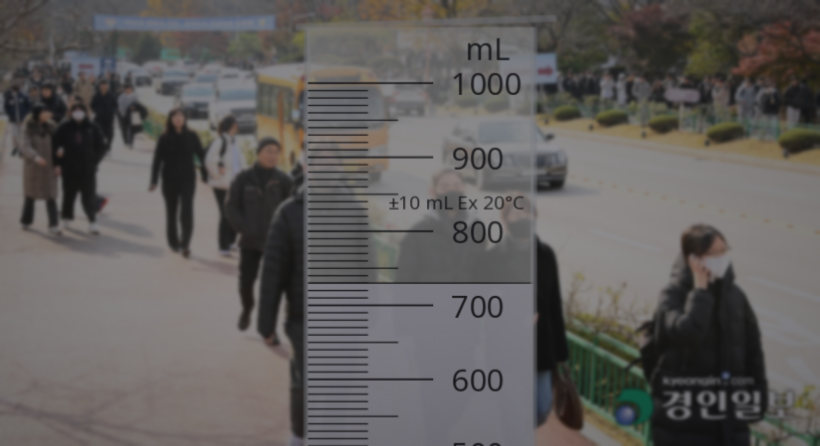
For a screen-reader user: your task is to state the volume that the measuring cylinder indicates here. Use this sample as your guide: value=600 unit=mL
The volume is value=730 unit=mL
